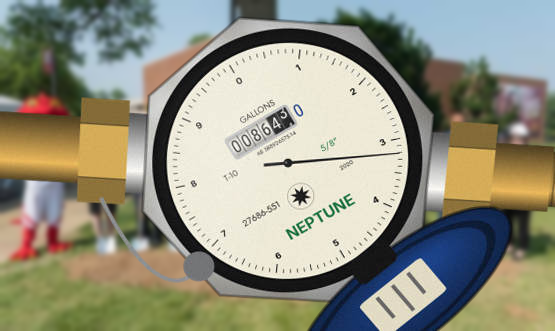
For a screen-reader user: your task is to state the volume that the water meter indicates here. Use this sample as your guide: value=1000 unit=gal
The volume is value=86433.2 unit=gal
